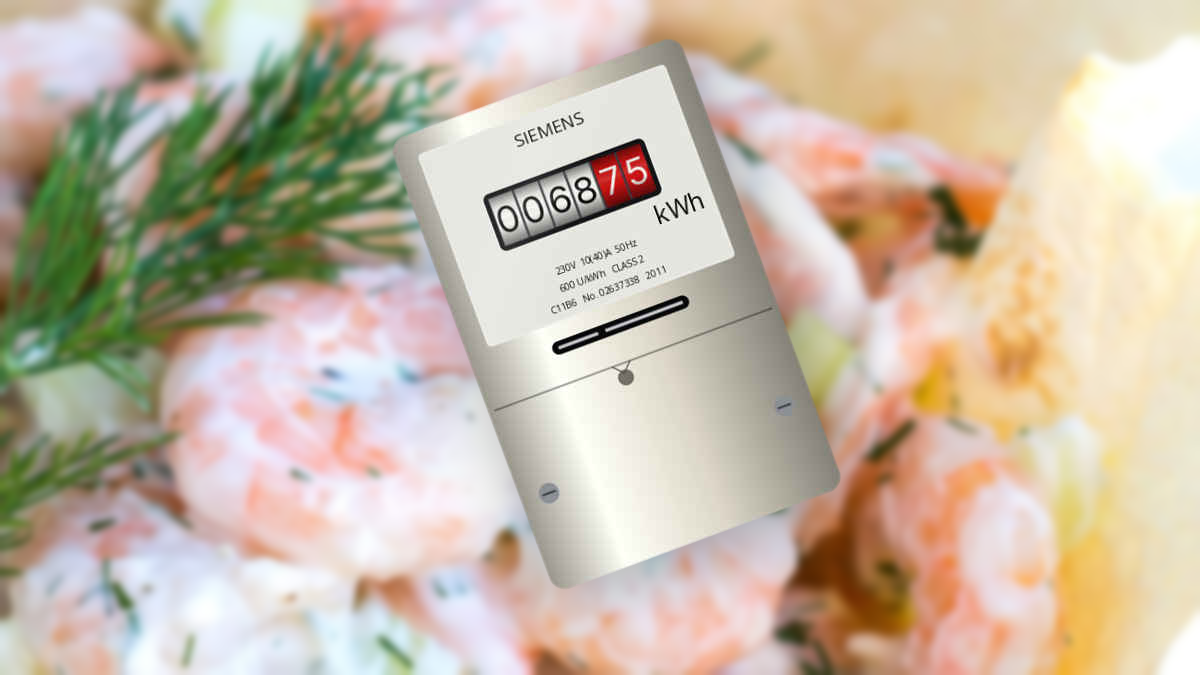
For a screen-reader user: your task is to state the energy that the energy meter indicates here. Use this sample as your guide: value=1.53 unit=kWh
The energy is value=68.75 unit=kWh
